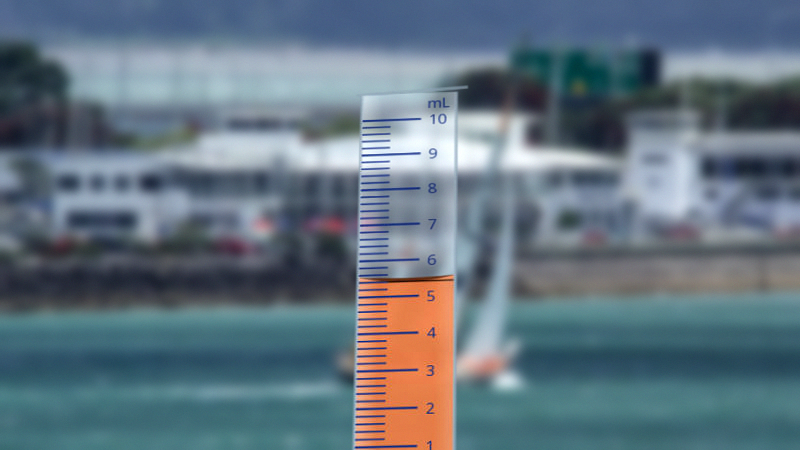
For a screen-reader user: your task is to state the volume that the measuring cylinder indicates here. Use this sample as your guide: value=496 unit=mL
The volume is value=5.4 unit=mL
